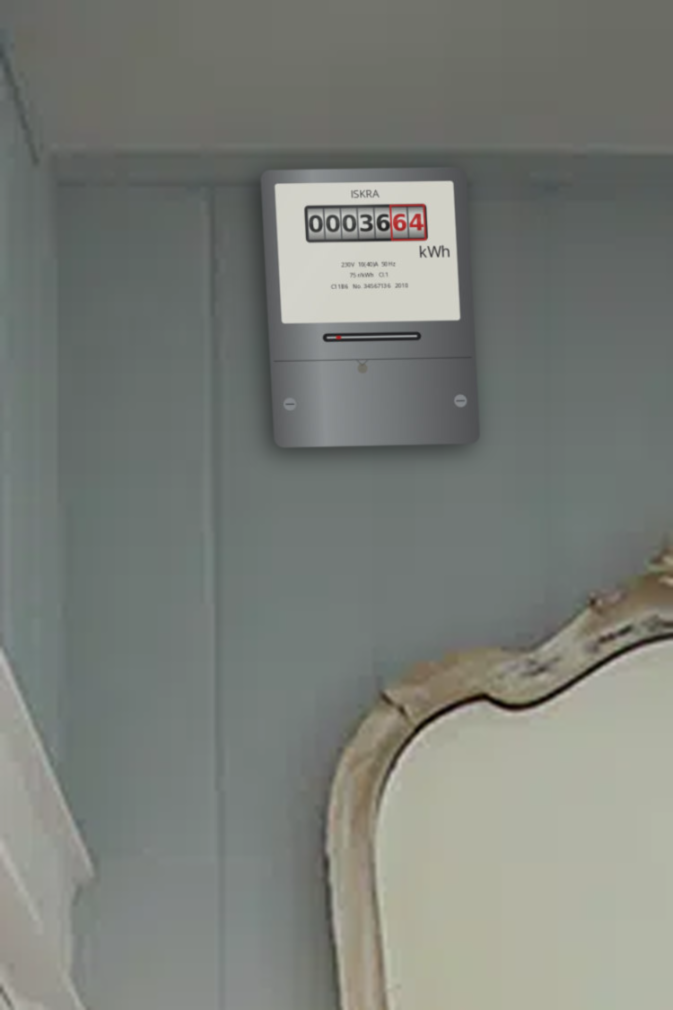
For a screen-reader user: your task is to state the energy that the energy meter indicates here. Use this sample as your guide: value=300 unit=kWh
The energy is value=36.64 unit=kWh
